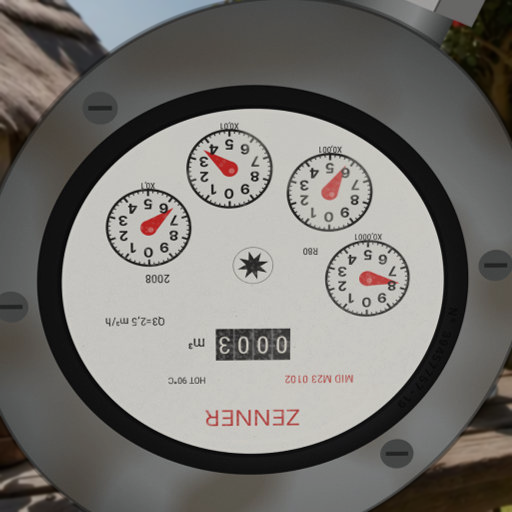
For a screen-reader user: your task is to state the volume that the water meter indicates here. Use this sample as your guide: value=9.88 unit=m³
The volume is value=3.6357 unit=m³
